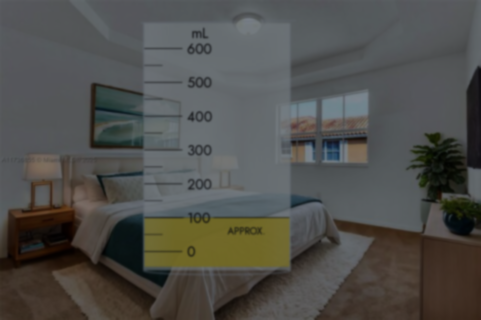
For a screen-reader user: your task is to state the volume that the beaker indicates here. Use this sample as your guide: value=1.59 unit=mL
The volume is value=100 unit=mL
